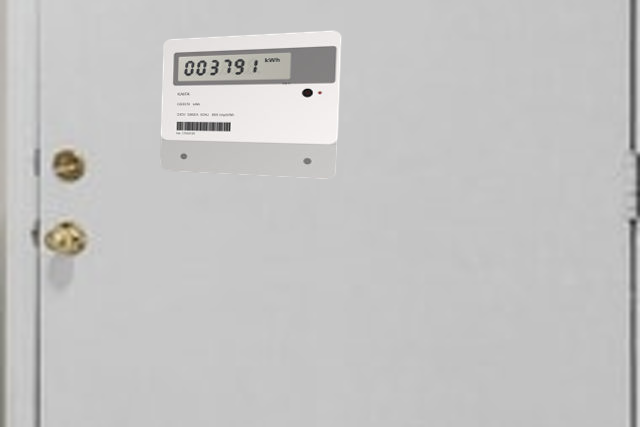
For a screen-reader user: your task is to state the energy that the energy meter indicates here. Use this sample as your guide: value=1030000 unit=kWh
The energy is value=3791 unit=kWh
